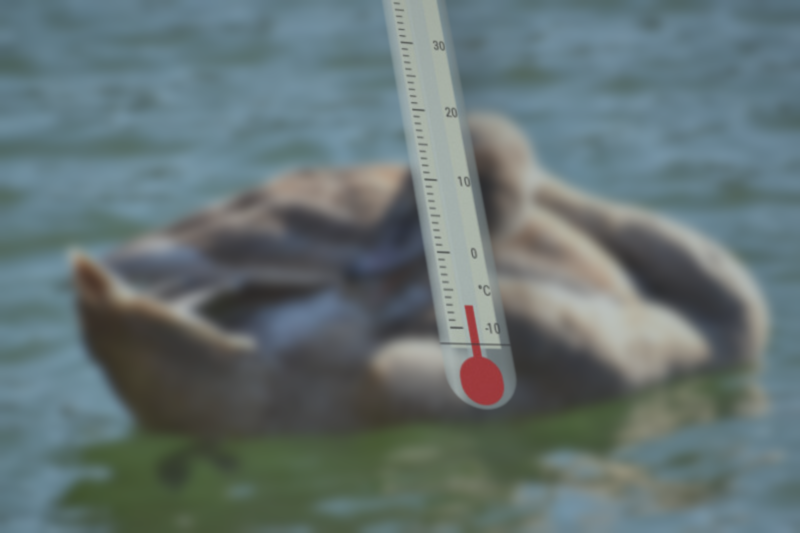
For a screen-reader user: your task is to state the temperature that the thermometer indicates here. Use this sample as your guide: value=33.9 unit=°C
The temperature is value=-7 unit=°C
